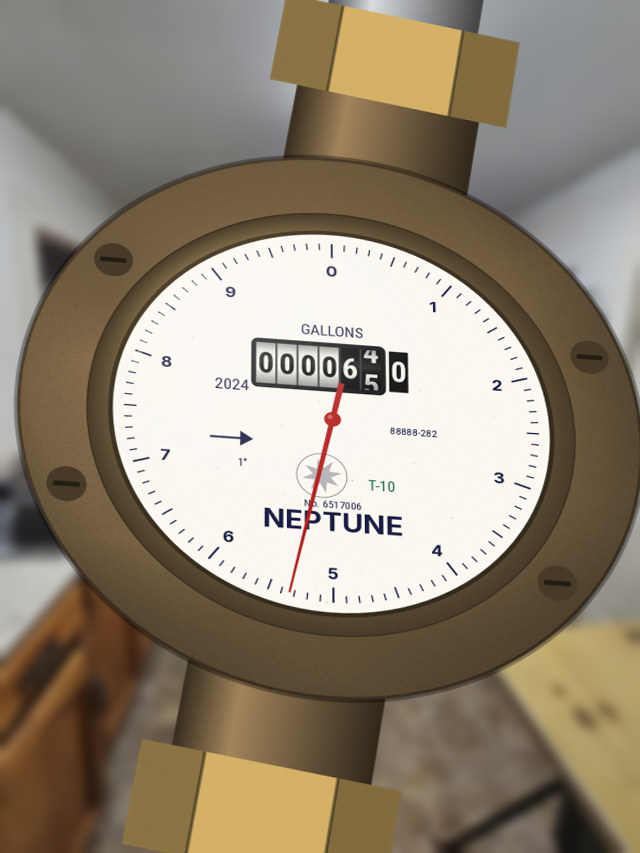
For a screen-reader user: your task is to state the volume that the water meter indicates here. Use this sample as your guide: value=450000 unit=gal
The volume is value=645.3 unit=gal
